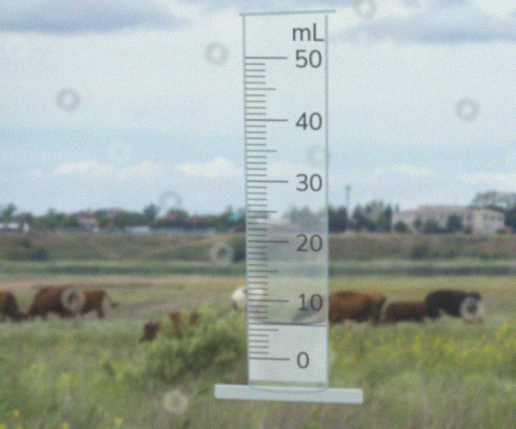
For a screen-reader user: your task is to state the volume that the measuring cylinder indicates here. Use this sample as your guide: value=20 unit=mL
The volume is value=6 unit=mL
